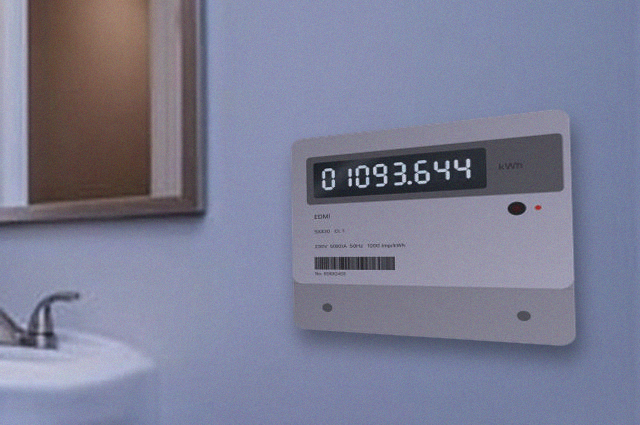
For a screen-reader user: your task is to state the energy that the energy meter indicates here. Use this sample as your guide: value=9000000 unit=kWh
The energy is value=1093.644 unit=kWh
